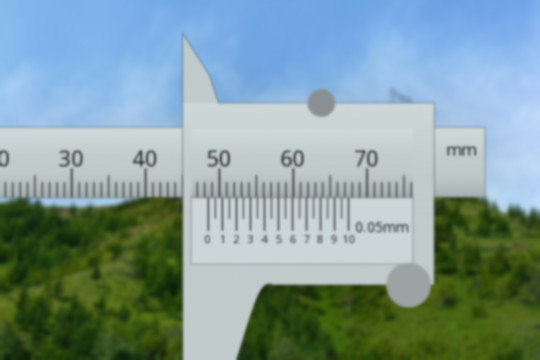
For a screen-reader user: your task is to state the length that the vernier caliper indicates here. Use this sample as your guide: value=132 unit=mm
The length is value=48.5 unit=mm
